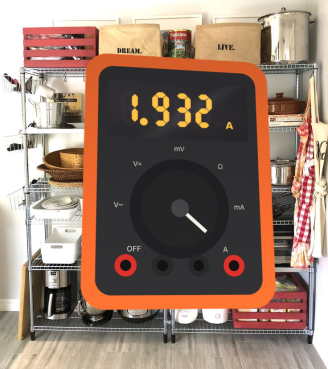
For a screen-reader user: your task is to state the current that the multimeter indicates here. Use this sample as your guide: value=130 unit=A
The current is value=1.932 unit=A
